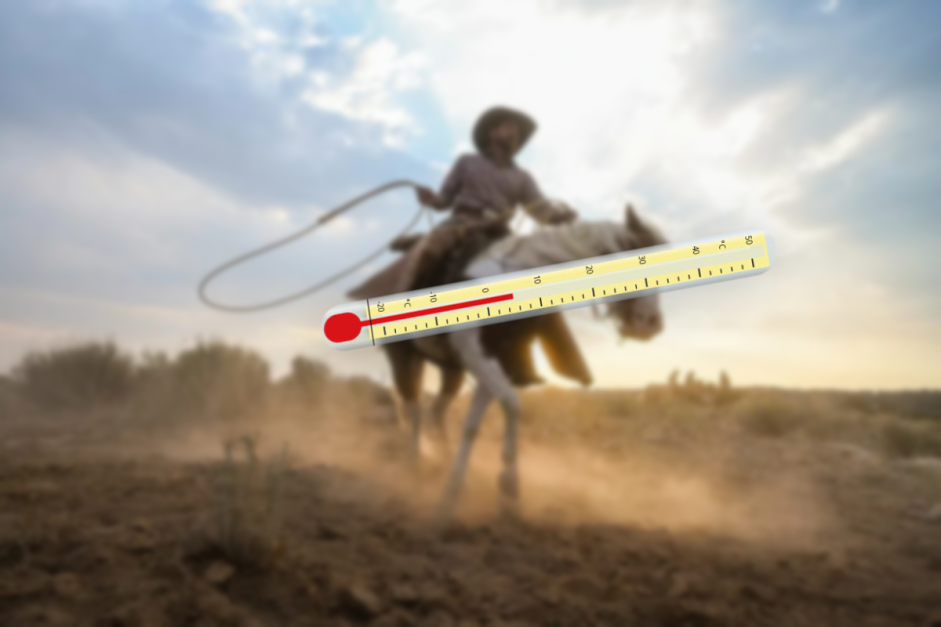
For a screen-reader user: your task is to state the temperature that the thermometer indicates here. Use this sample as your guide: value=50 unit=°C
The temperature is value=5 unit=°C
